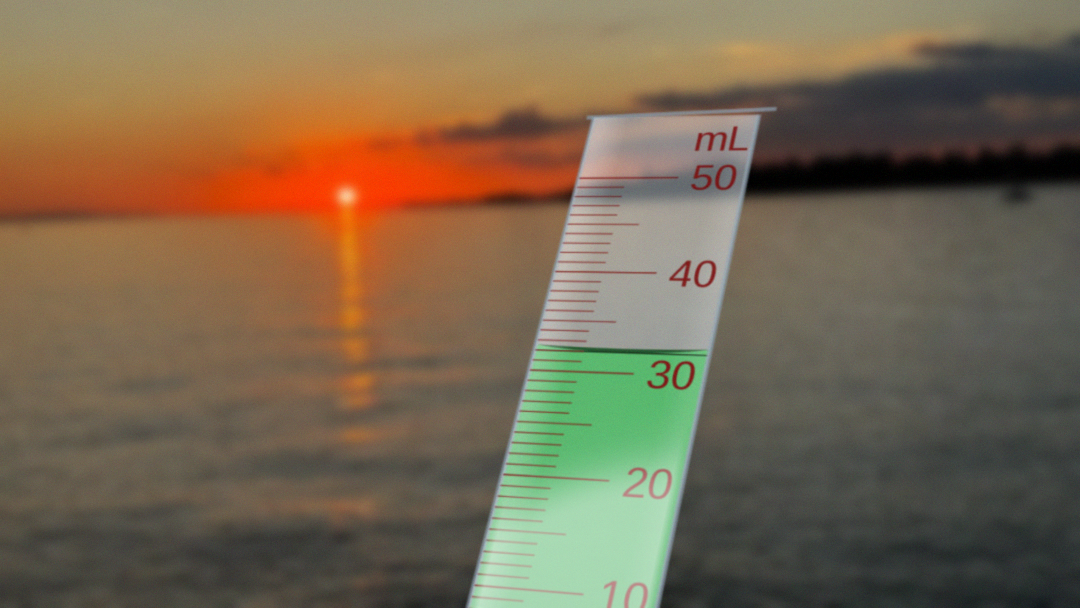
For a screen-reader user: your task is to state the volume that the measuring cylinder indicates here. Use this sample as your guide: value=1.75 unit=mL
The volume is value=32 unit=mL
